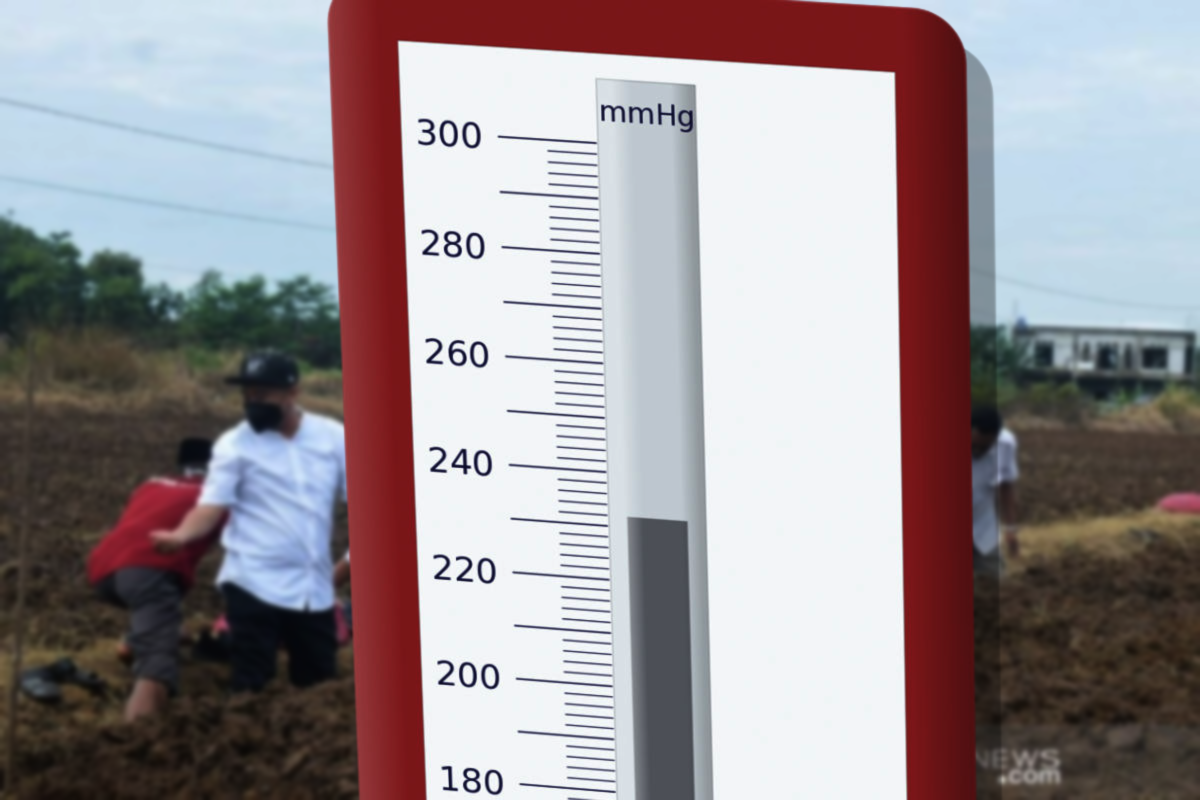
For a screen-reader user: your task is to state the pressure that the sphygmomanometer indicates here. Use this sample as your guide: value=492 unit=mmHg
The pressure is value=232 unit=mmHg
